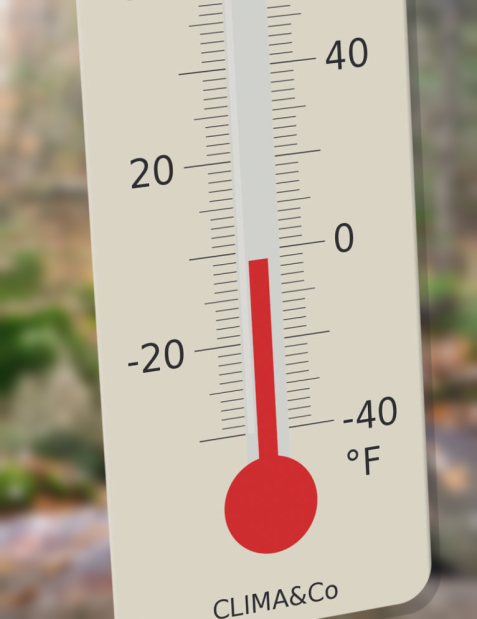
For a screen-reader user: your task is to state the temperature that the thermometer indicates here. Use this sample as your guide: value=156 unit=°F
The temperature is value=-2 unit=°F
